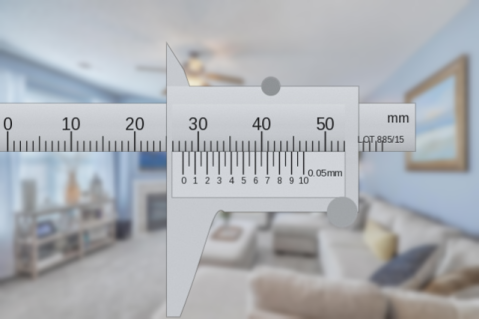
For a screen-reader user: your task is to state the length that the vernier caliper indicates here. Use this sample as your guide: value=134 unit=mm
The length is value=27.6 unit=mm
